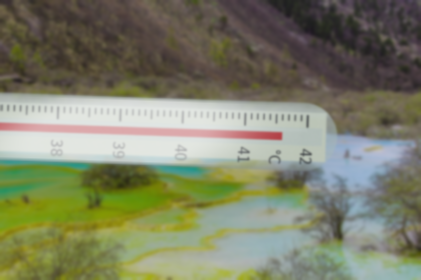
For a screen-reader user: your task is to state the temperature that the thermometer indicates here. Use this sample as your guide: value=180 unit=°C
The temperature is value=41.6 unit=°C
